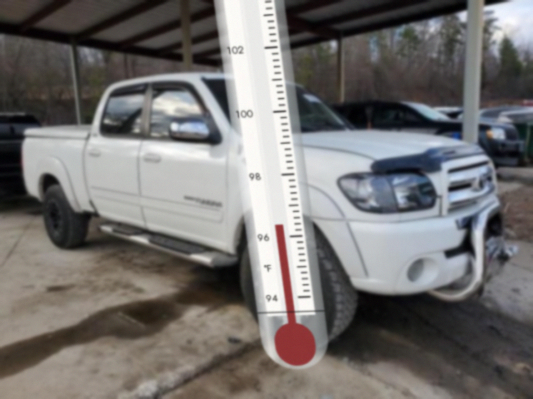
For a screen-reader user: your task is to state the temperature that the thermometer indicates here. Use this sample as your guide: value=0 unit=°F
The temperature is value=96.4 unit=°F
